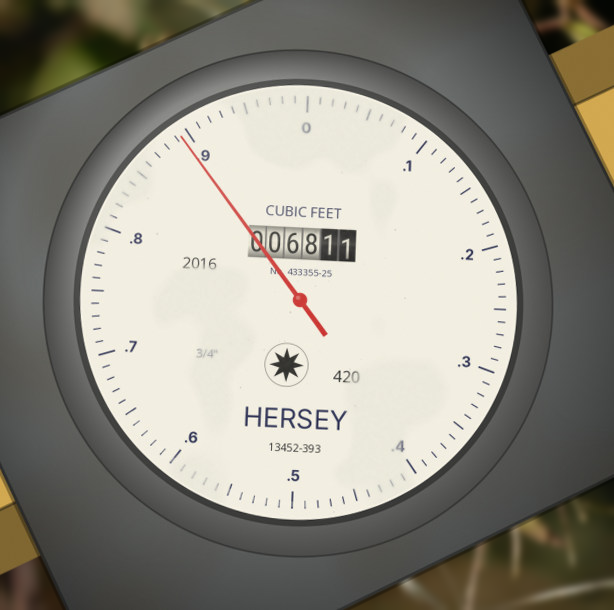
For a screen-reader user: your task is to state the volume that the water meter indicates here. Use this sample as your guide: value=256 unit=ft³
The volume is value=6810.89 unit=ft³
